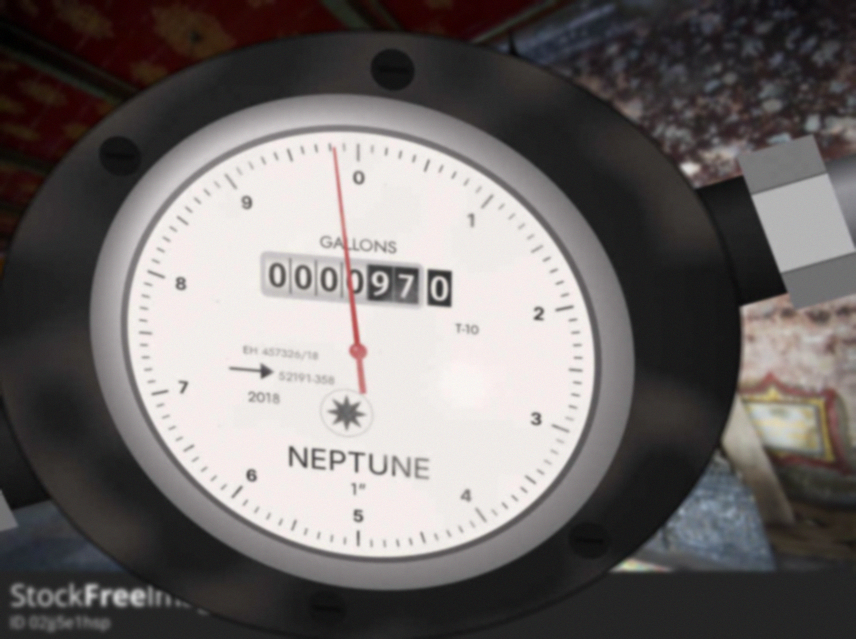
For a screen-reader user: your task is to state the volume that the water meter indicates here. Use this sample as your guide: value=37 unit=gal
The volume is value=969.8 unit=gal
